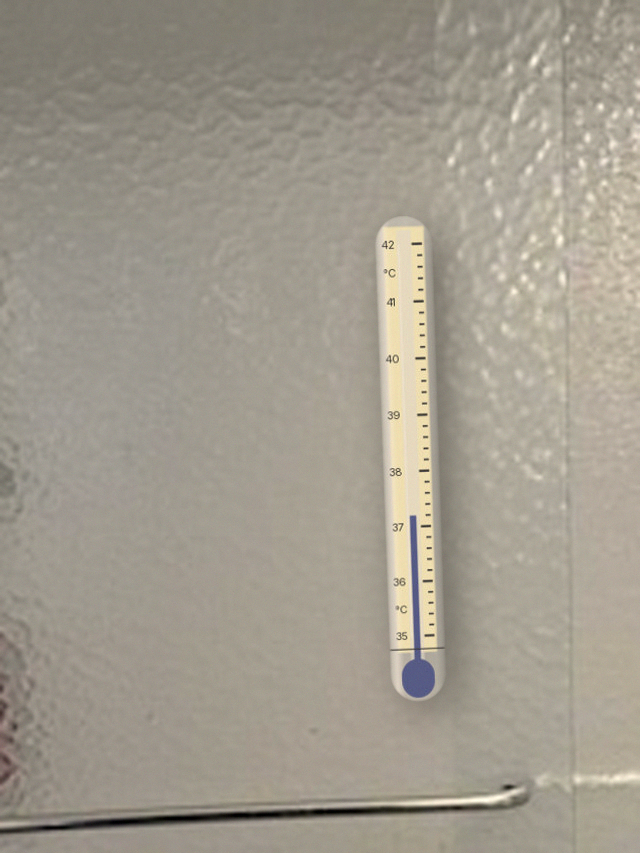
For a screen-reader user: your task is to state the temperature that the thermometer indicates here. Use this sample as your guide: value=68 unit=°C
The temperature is value=37.2 unit=°C
